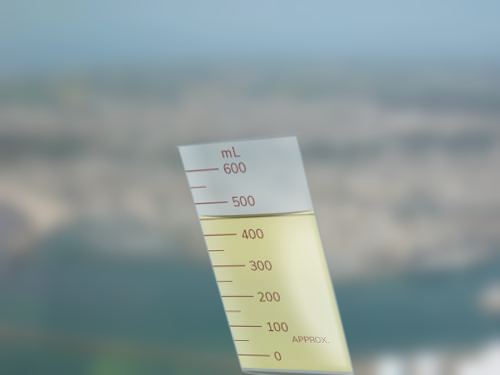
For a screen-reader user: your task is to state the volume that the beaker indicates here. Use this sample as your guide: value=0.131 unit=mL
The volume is value=450 unit=mL
